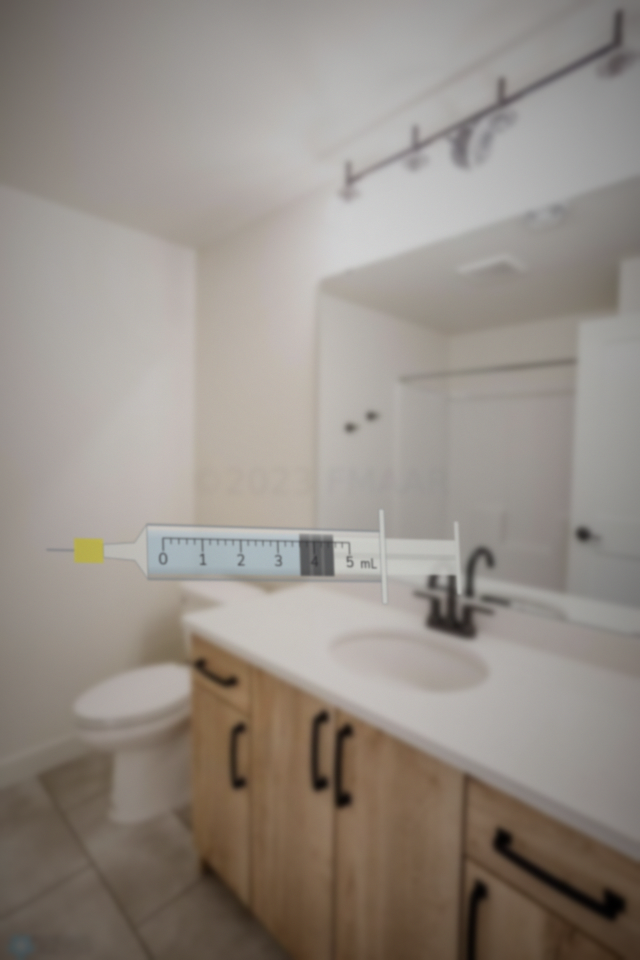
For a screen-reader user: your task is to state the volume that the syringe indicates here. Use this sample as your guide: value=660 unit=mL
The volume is value=3.6 unit=mL
